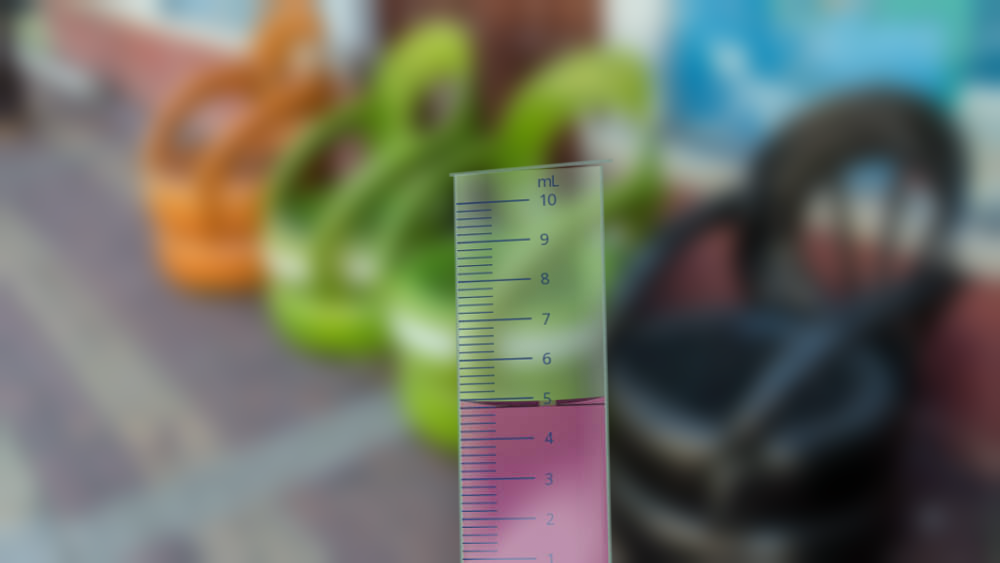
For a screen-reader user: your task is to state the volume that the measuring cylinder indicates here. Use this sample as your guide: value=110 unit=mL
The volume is value=4.8 unit=mL
